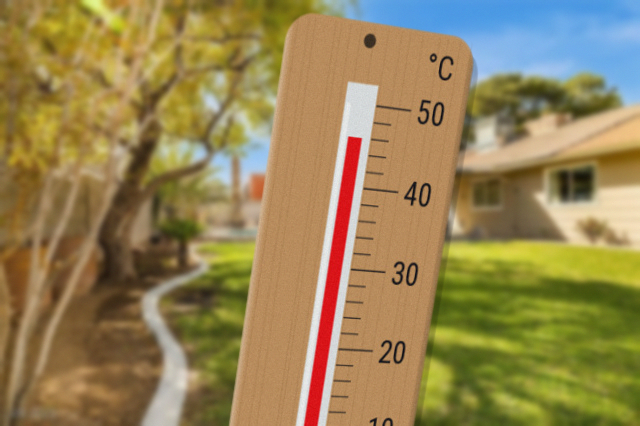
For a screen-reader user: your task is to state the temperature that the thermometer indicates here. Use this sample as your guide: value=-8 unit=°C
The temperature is value=46 unit=°C
